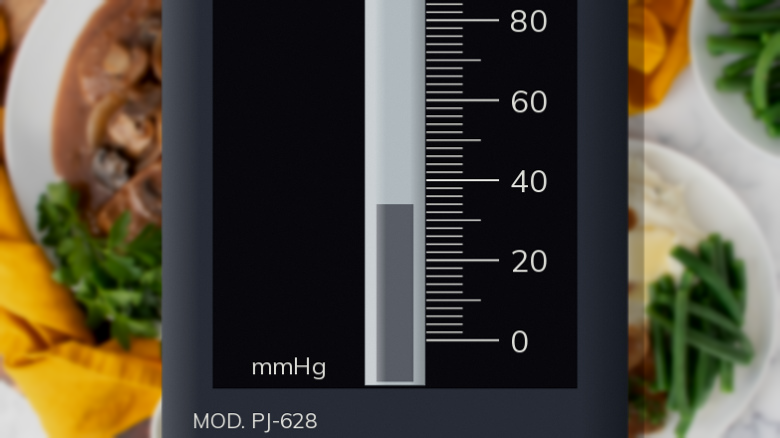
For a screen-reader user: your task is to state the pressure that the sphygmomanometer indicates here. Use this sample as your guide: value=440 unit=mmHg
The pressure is value=34 unit=mmHg
